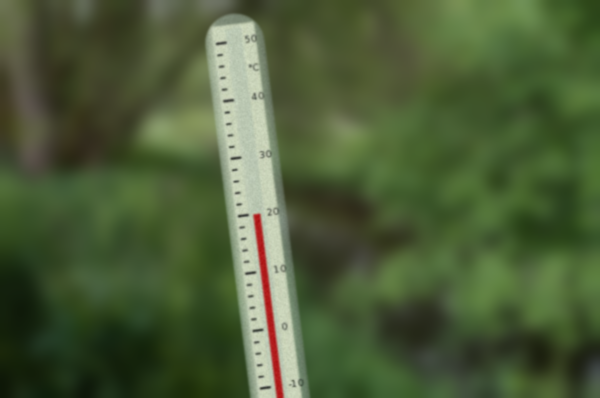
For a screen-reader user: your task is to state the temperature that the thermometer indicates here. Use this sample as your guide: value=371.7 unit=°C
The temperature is value=20 unit=°C
